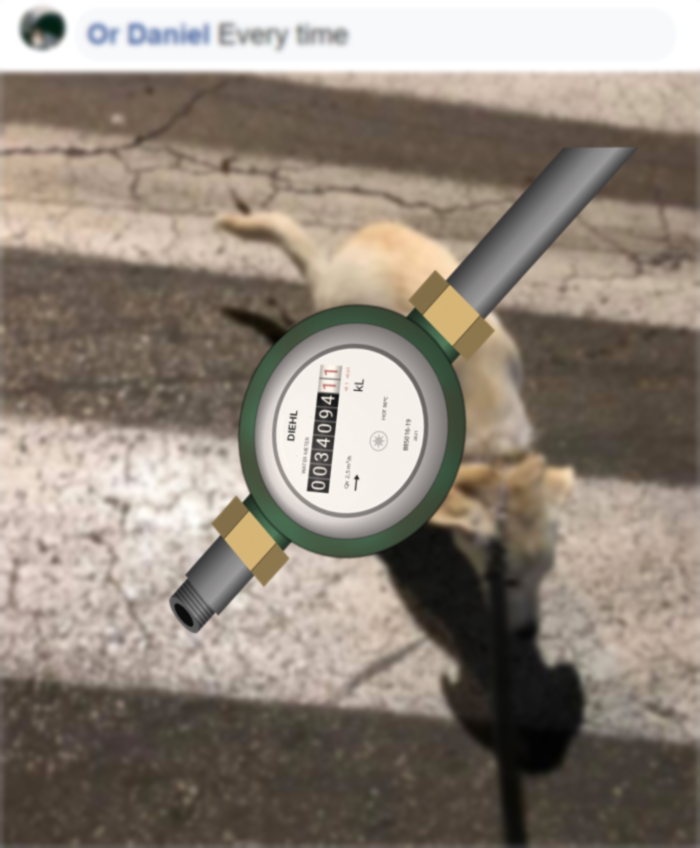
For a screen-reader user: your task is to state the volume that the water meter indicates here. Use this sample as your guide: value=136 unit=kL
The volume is value=34094.11 unit=kL
